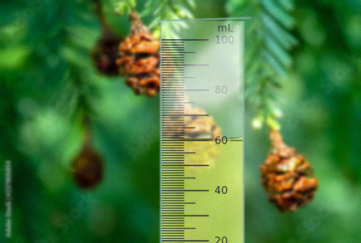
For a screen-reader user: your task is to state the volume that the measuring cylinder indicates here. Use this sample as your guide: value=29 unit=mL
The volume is value=60 unit=mL
